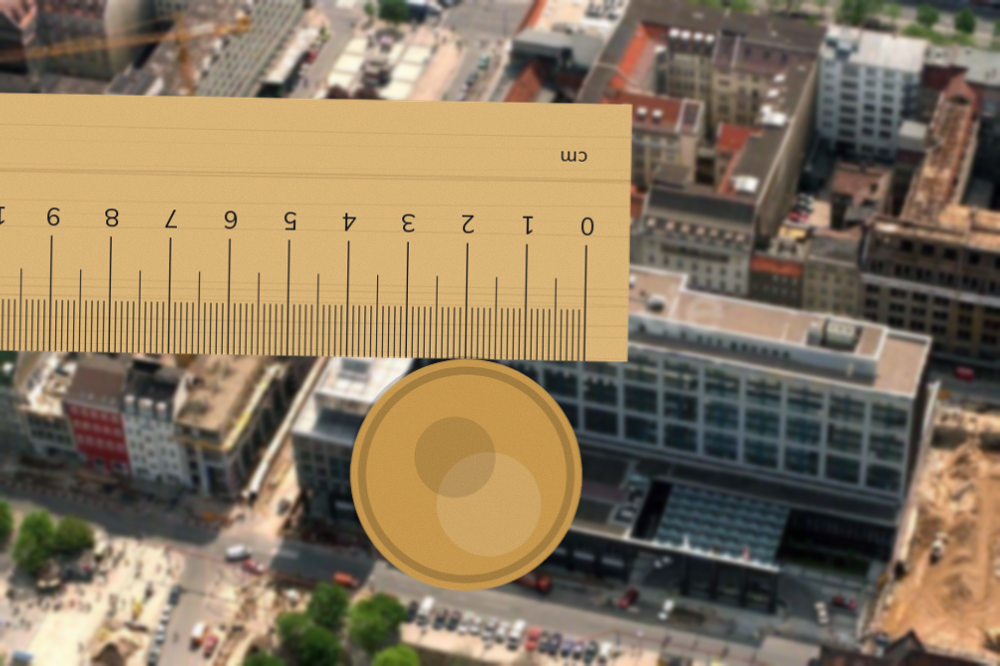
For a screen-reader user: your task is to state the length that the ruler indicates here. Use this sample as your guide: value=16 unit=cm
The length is value=3.9 unit=cm
